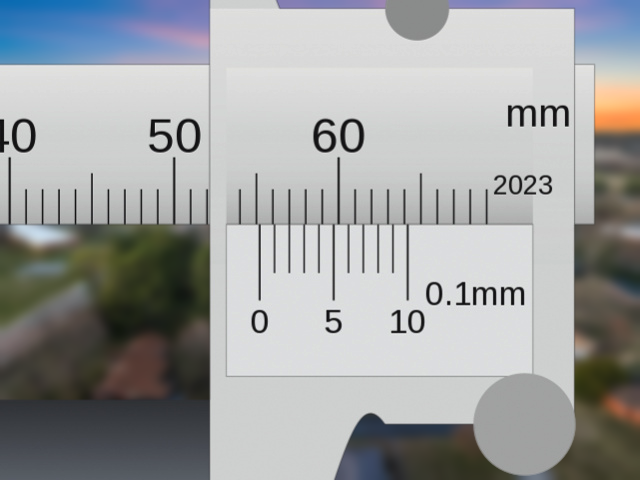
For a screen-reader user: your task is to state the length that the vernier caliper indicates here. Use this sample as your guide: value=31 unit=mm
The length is value=55.2 unit=mm
